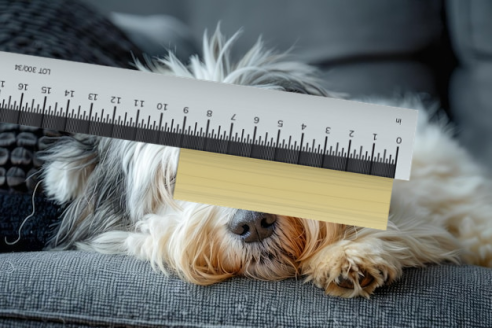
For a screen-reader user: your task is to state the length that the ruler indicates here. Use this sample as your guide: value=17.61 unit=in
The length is value=9 unit=in
